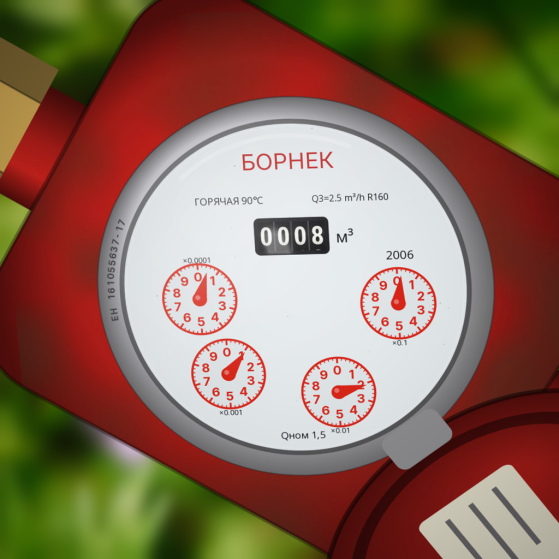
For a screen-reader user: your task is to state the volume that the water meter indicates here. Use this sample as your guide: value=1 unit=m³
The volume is value=8.0210 unit=m³
